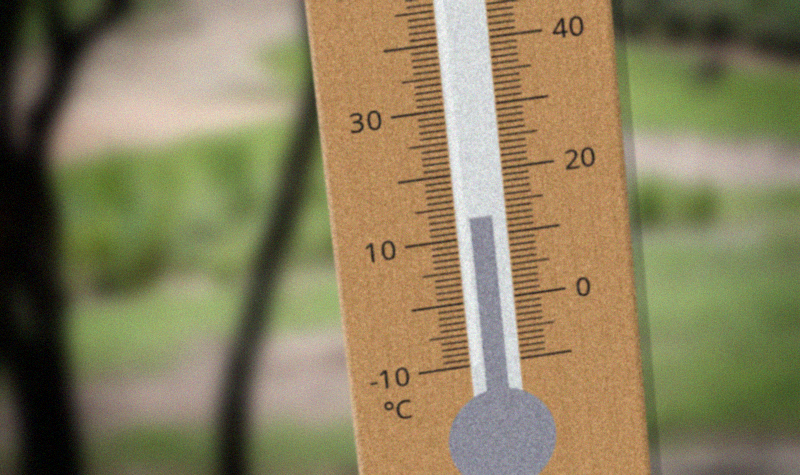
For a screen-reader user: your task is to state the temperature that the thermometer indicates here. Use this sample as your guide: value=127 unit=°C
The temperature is value=13 unit=°C
